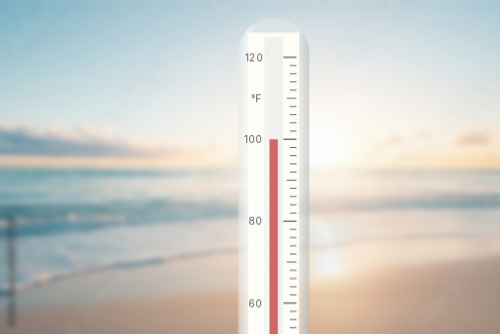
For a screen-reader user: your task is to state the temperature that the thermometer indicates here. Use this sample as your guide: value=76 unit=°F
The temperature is value=100 unit=°F
